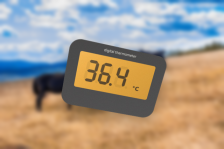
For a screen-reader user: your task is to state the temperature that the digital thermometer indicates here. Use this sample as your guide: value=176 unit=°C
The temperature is value=36.4 unit=°C
